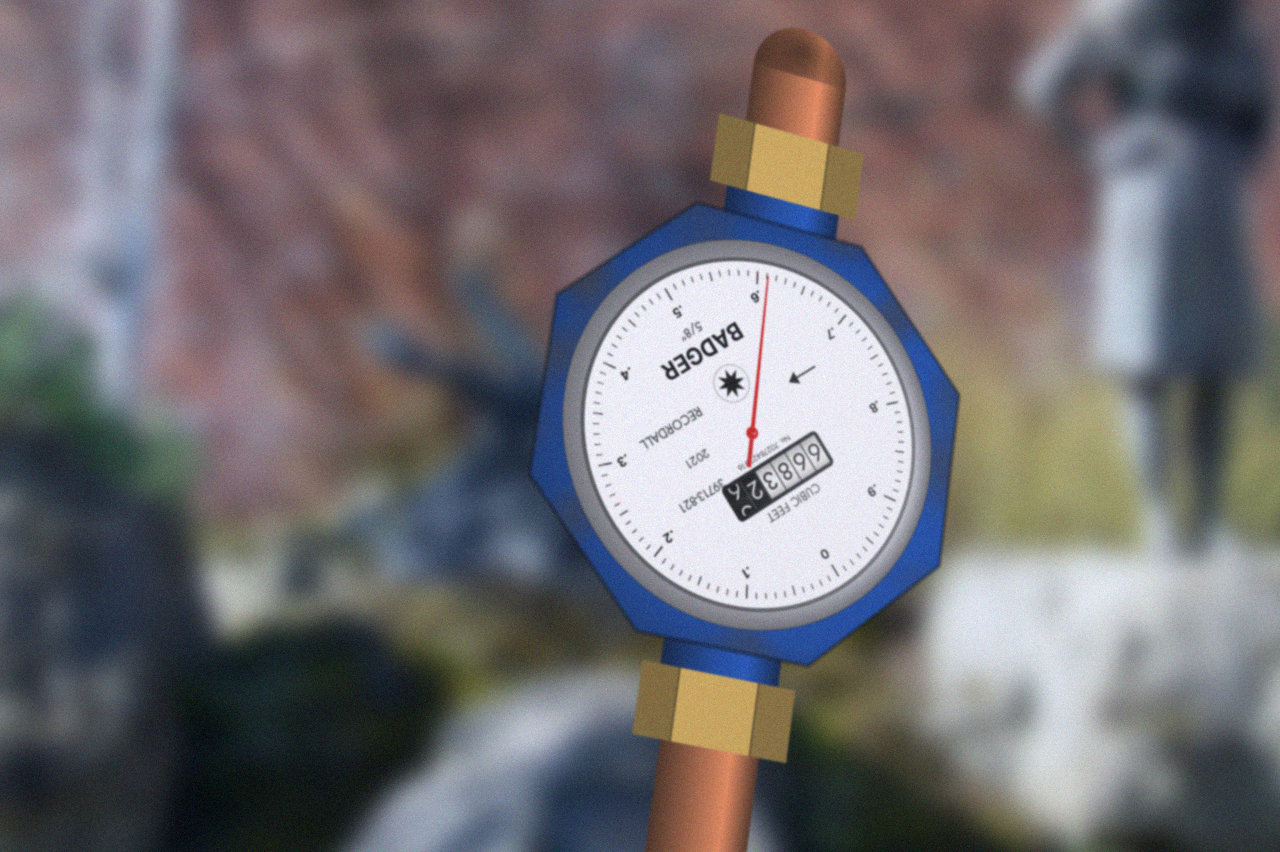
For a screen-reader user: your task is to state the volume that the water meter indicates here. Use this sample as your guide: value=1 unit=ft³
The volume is value=668325.61 unit=ft³
